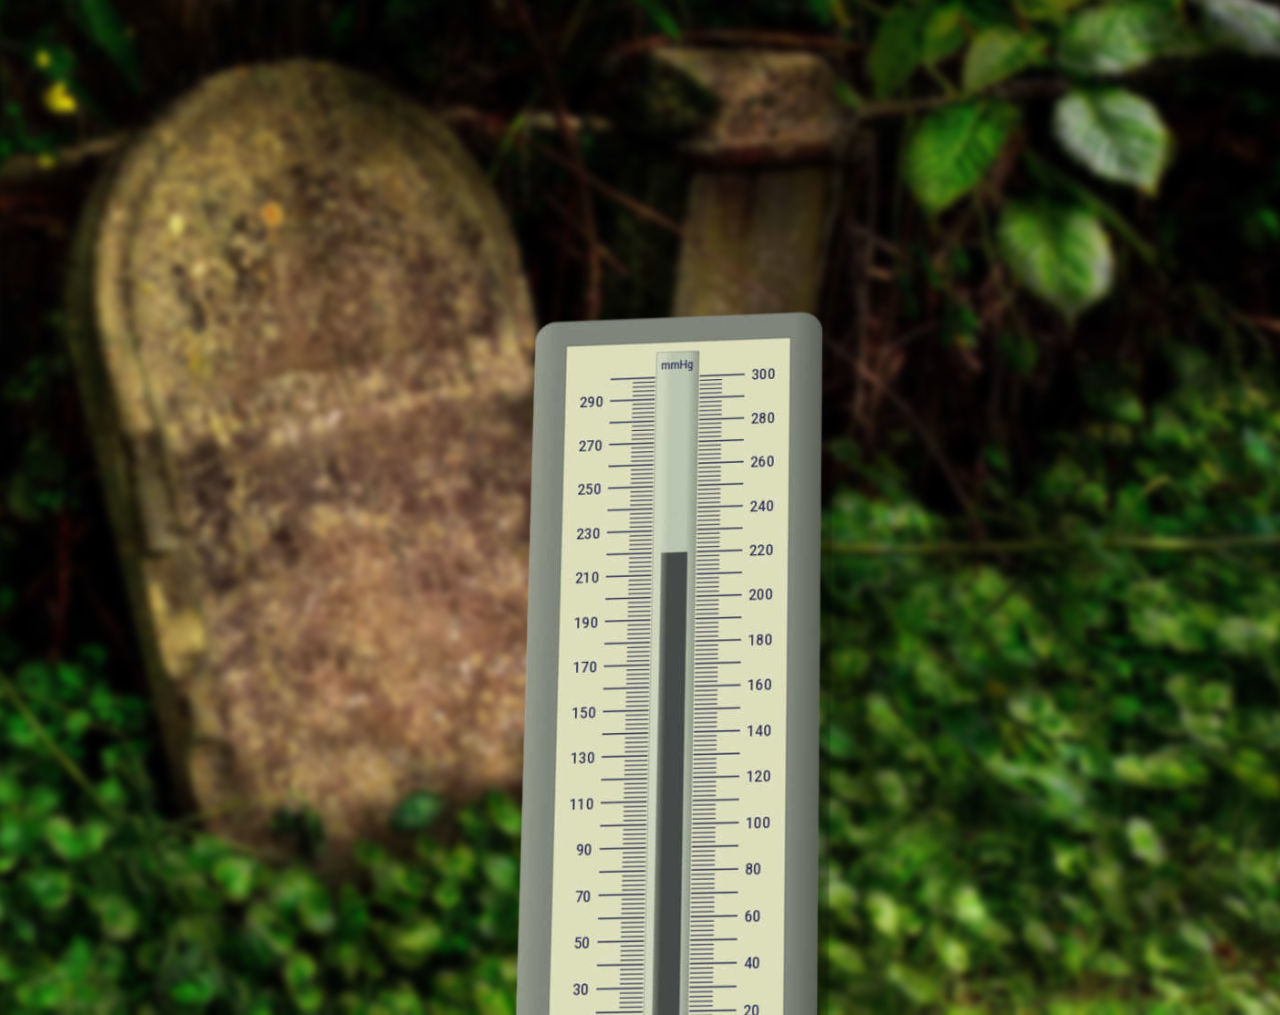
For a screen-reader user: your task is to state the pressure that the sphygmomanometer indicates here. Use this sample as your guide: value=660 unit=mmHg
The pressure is value=220 unit=mmHg
